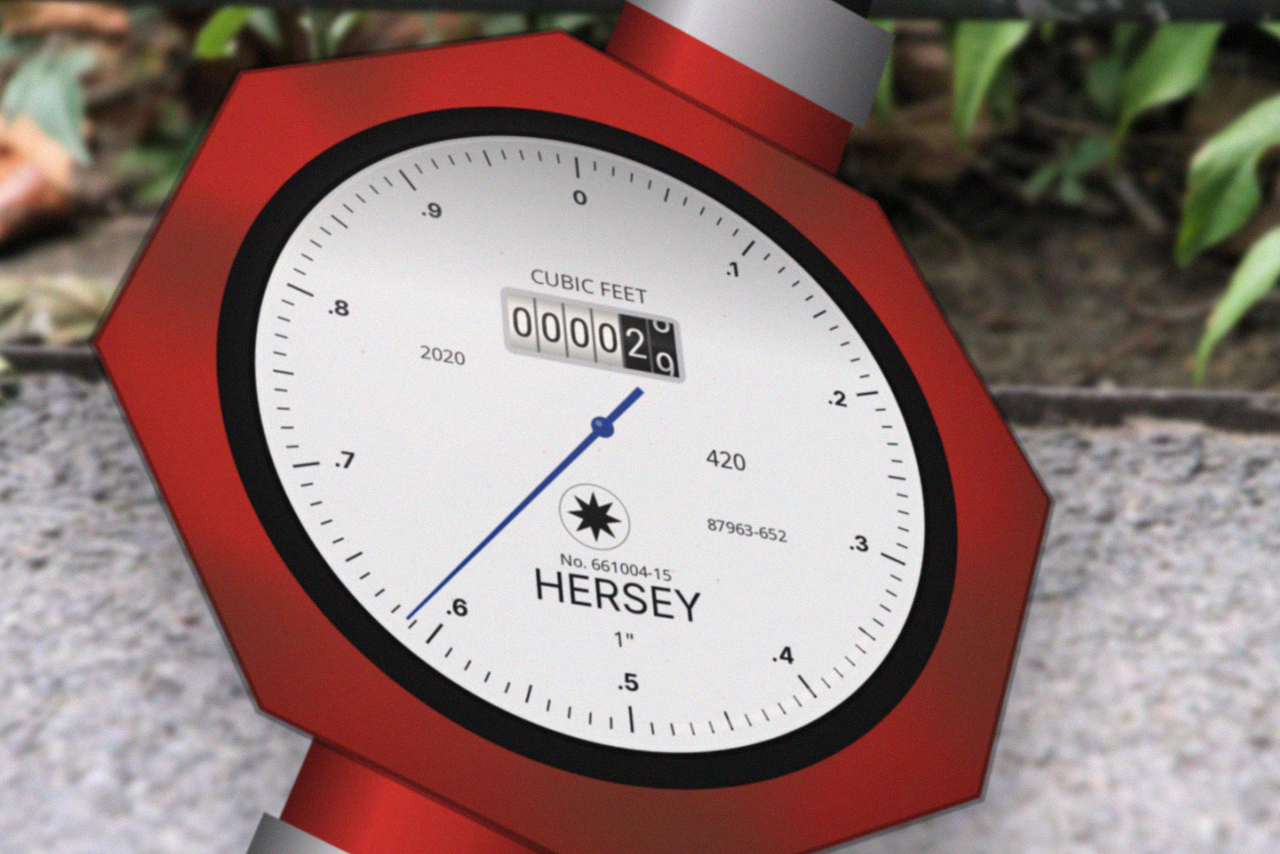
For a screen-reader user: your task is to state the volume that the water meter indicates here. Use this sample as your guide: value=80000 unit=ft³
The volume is value=28.61 unit=ft³
